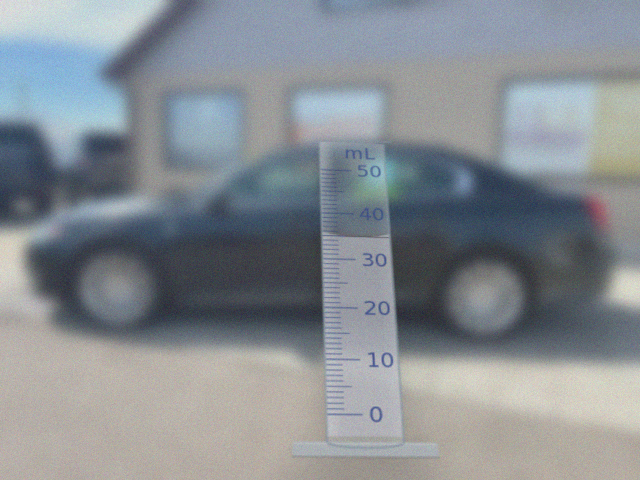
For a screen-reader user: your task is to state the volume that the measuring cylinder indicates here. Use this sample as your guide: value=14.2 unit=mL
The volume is value=35 unit=mL
